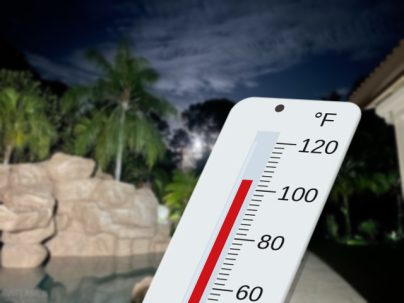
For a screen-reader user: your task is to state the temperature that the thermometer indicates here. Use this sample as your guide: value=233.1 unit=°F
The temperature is value=104 unit=°F
